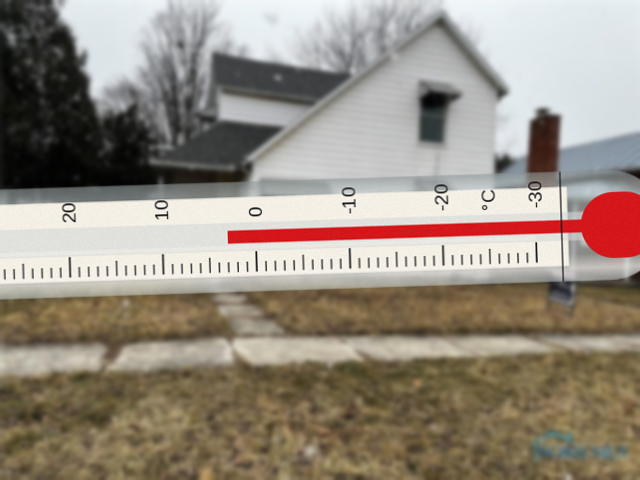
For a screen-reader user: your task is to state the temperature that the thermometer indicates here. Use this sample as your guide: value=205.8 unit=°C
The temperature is value=3 unit=°C
